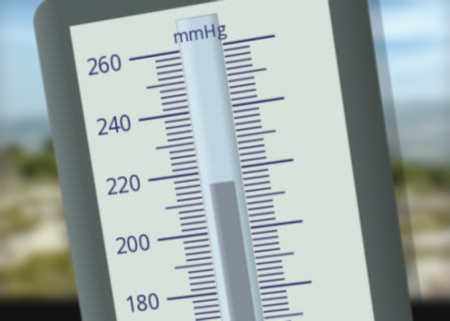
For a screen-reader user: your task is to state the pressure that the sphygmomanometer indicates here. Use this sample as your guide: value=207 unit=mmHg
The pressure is value=216 unit=mmHg
